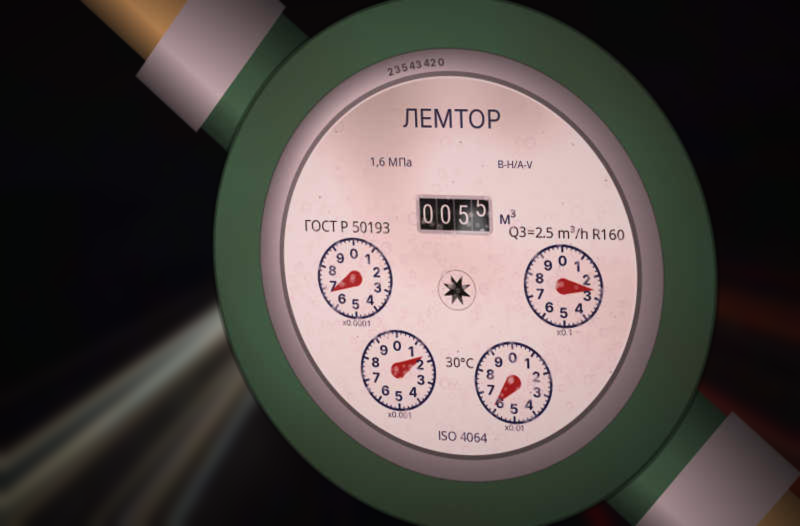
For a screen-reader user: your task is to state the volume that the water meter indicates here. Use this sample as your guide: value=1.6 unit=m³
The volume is value=55.2616 unit=m³
